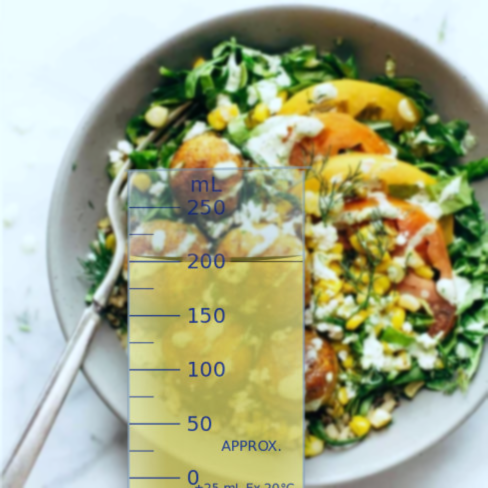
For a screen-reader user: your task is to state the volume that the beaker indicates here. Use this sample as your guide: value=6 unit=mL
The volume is value=200 unit=mL
